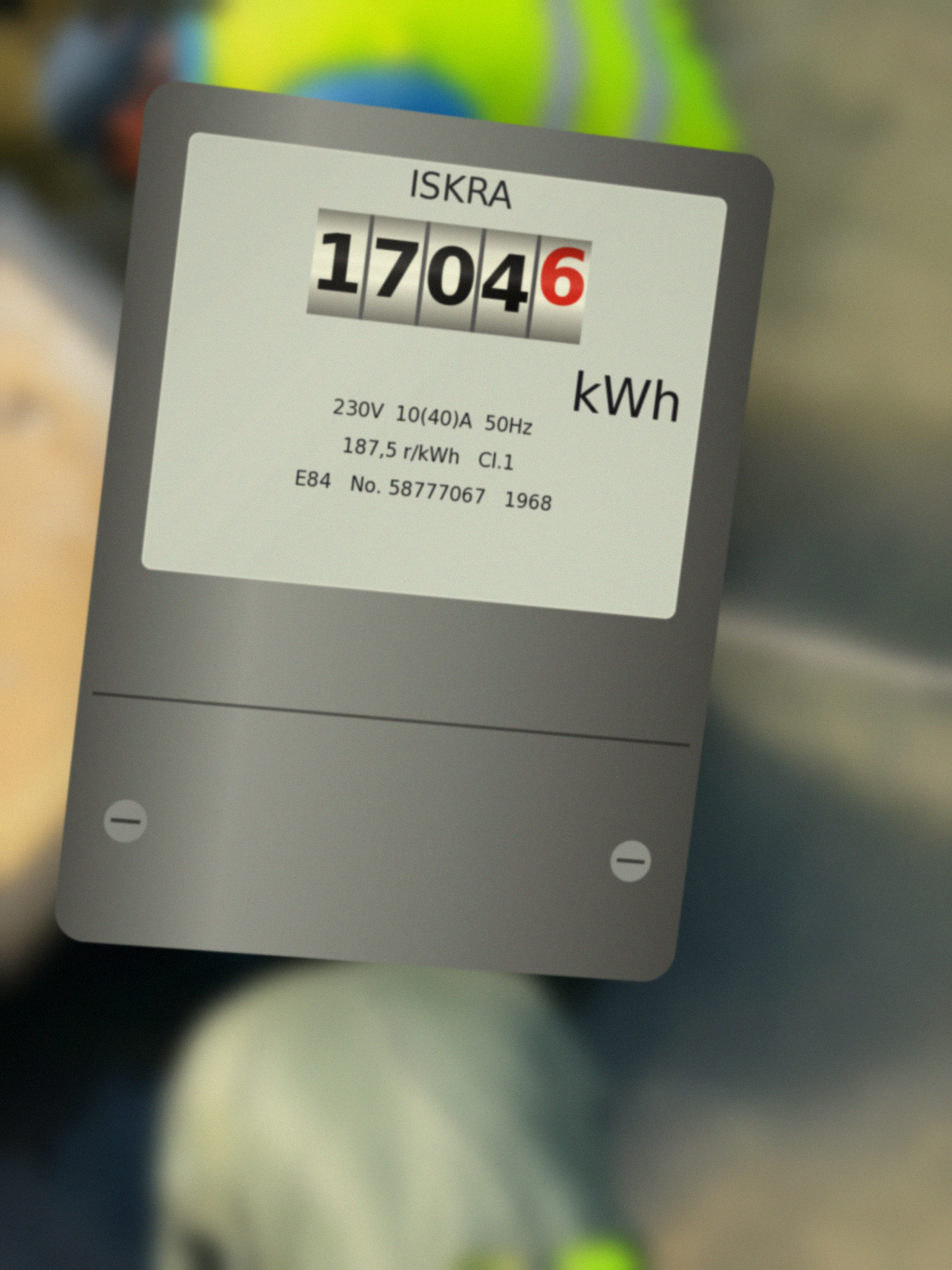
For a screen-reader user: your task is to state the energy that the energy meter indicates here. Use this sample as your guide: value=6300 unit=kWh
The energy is value=1704.6 unit=kWh
